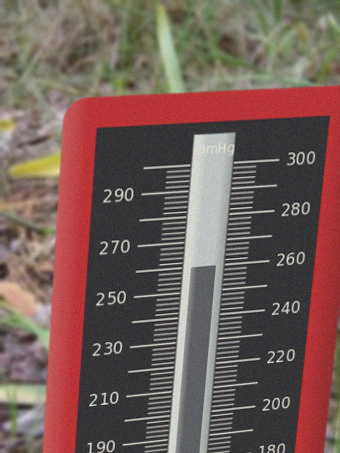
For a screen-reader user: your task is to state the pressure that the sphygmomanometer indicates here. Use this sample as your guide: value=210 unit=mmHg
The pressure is value=260 unit=mmHg
